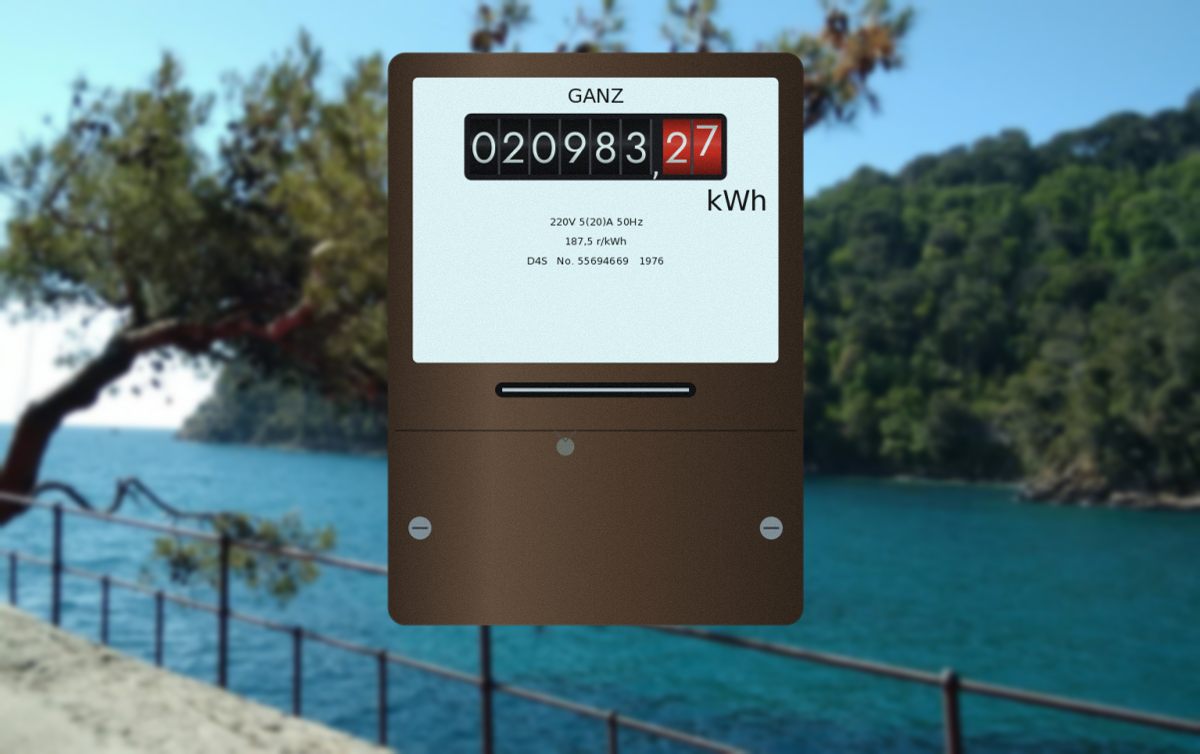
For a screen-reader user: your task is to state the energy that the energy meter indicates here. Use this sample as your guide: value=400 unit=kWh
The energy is value=20983.27 unit=kWh
